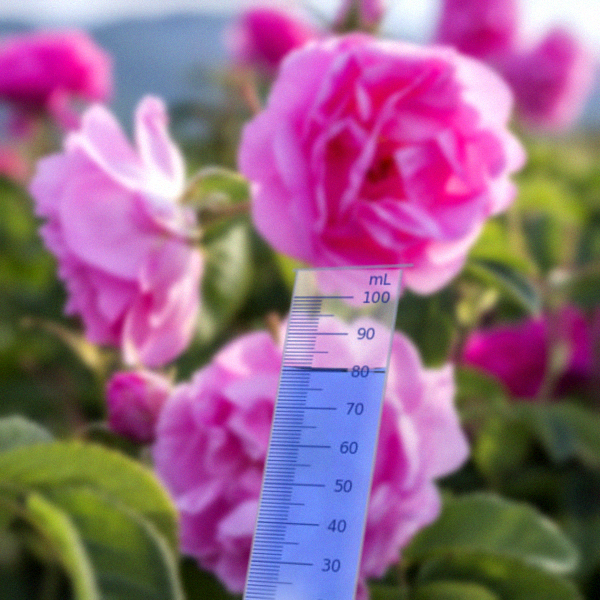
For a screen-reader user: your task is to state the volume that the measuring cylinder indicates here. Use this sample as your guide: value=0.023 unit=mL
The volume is value=80 unit=mL
